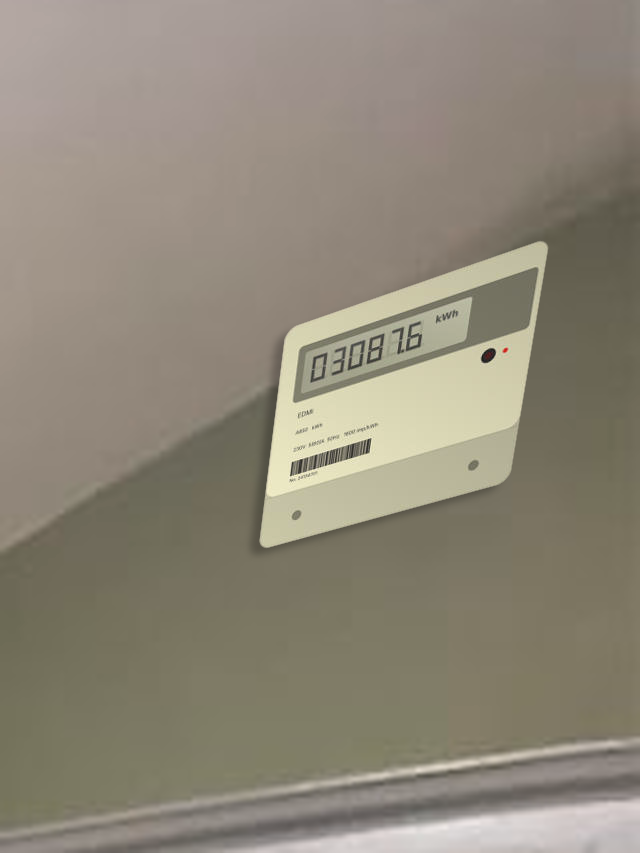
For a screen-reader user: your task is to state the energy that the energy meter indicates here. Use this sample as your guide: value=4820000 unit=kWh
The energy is value=3087.6 unit=kWh
